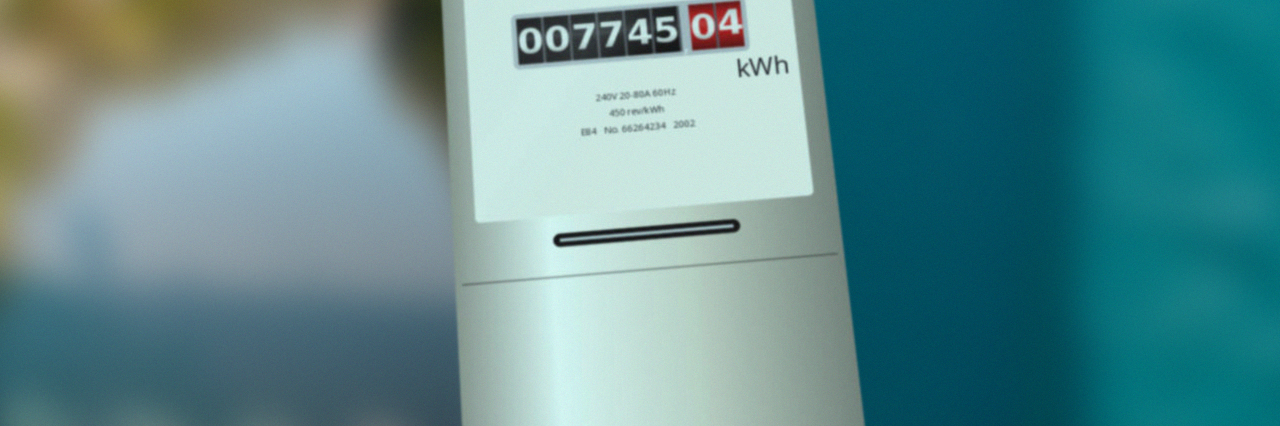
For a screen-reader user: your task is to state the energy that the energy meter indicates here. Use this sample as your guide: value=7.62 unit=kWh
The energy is value=7745.04 unit=kWh
